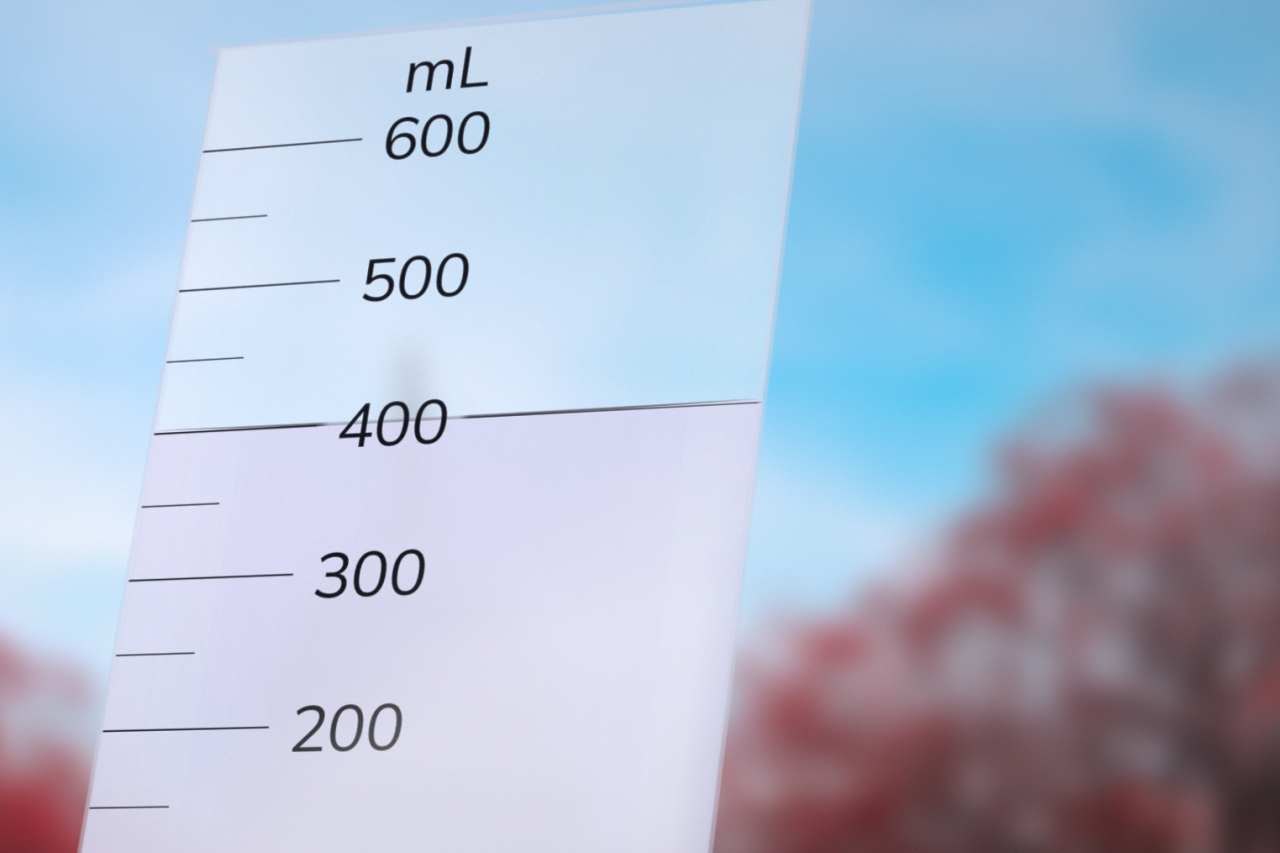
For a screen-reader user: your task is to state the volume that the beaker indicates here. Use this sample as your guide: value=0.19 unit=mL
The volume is value=400 unit=mL
